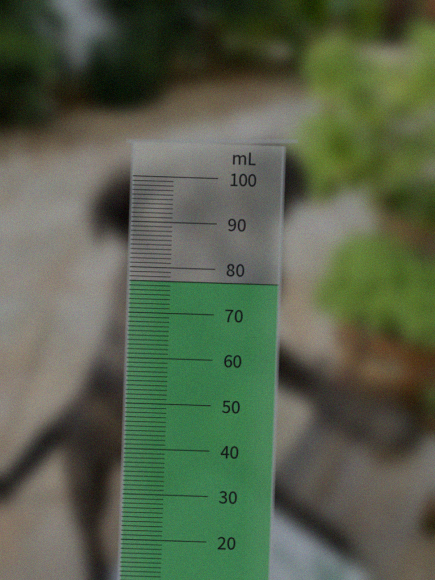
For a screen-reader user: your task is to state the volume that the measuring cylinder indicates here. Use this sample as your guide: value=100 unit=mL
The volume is value=77 unit=mL
